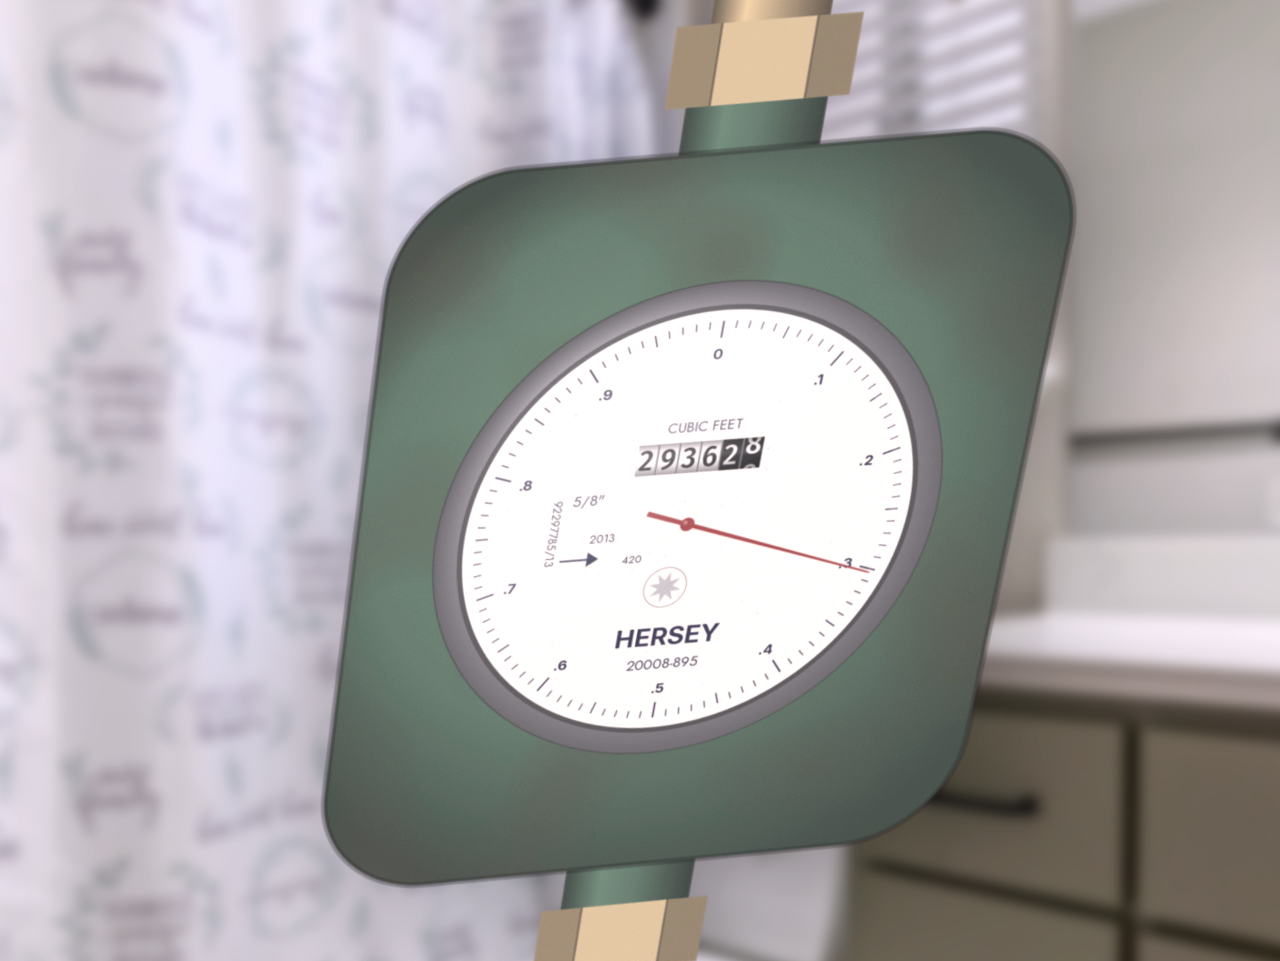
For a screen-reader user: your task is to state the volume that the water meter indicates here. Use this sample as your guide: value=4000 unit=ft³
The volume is value=293628.30 unit=ft³
